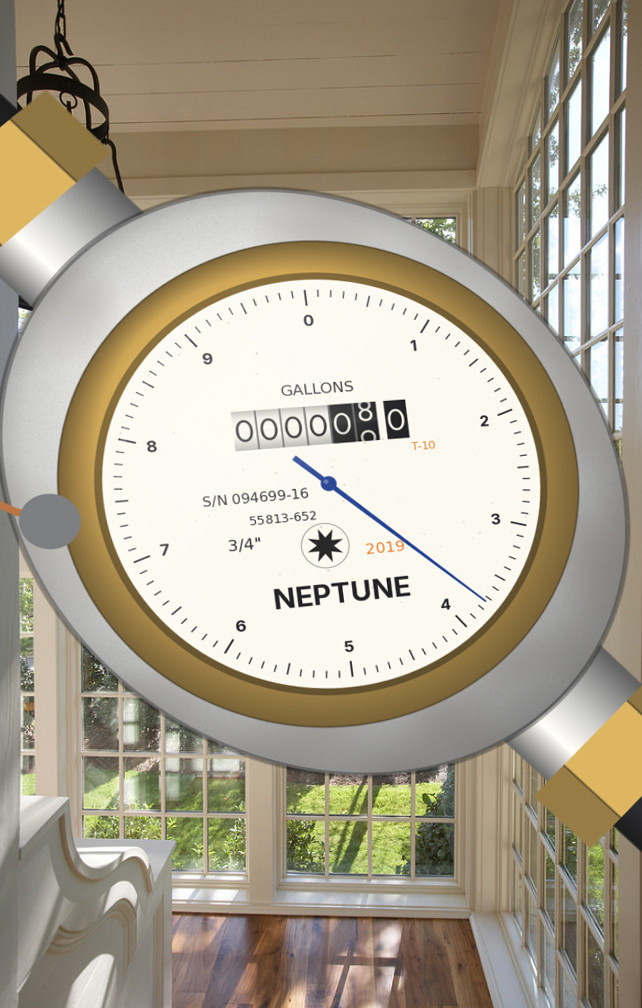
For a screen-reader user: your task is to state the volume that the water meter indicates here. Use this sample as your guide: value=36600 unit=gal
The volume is value=83.7 unit=gal
